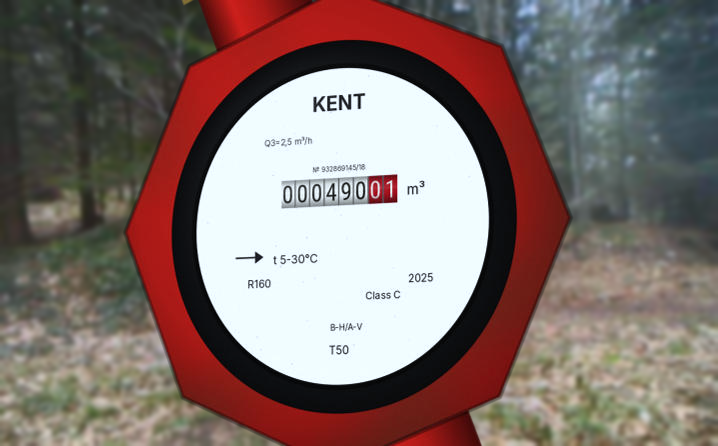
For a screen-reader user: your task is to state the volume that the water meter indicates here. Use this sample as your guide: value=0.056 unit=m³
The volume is value=490.01 unit=m³
